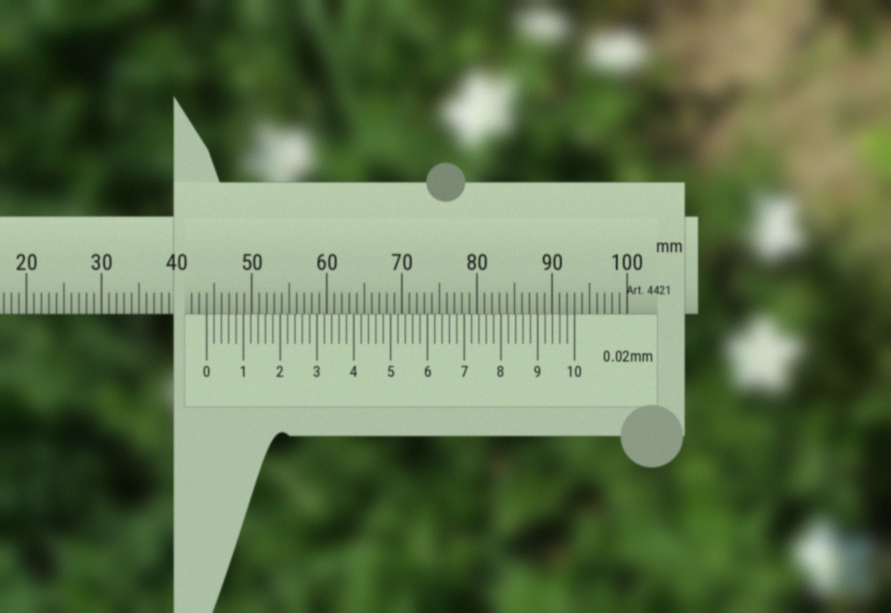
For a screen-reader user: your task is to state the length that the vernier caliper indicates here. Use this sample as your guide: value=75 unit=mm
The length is value=44.0 unit=mm
